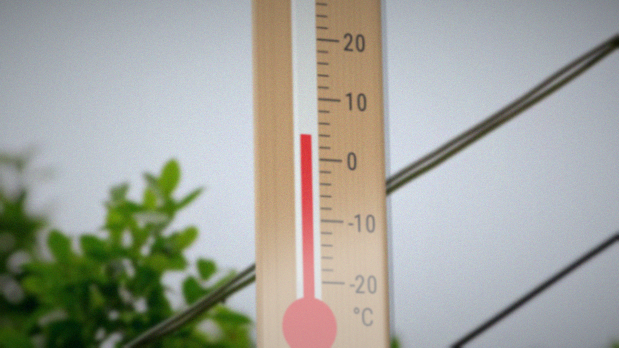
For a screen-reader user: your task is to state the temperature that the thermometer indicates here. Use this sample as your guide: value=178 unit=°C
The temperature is value=4 unit=°C
